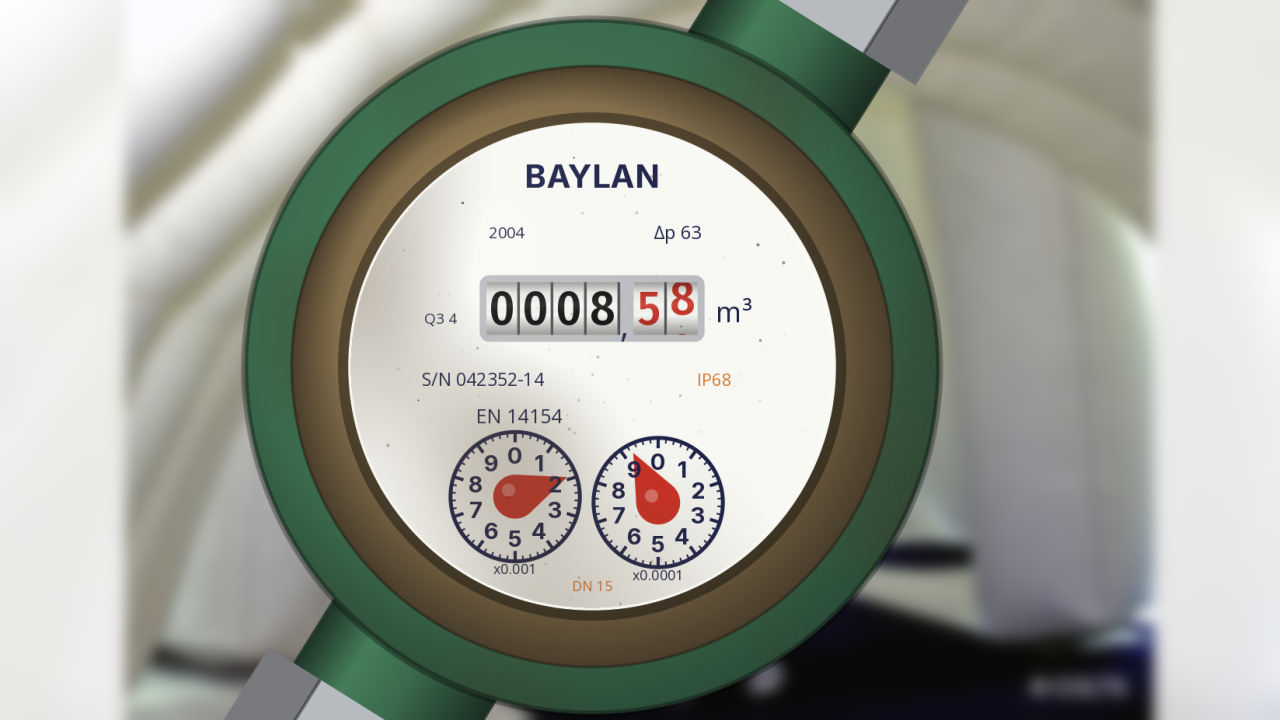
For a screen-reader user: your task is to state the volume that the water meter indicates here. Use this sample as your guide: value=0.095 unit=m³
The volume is value=8.5819 unit=m³
